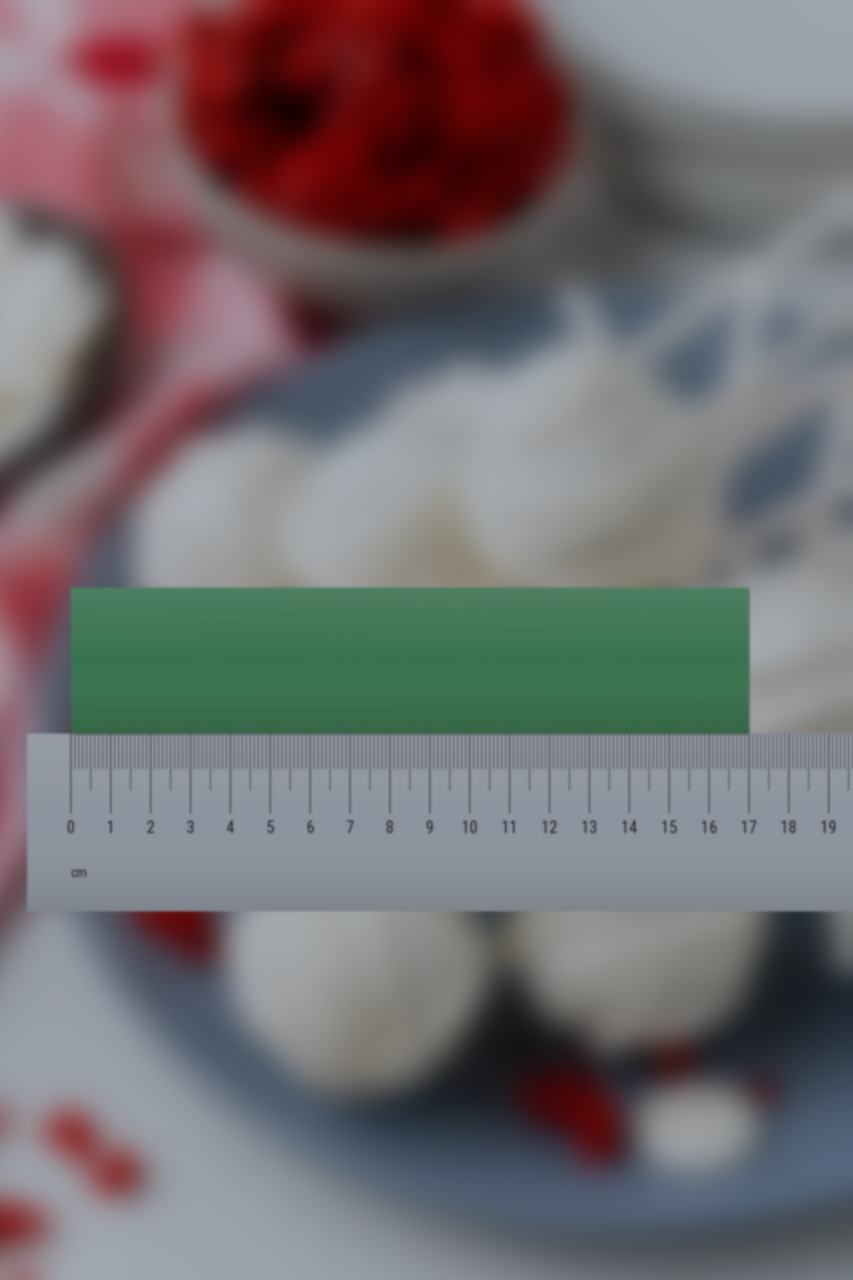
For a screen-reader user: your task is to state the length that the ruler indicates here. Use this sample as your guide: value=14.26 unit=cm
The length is value=17 unit=cm
